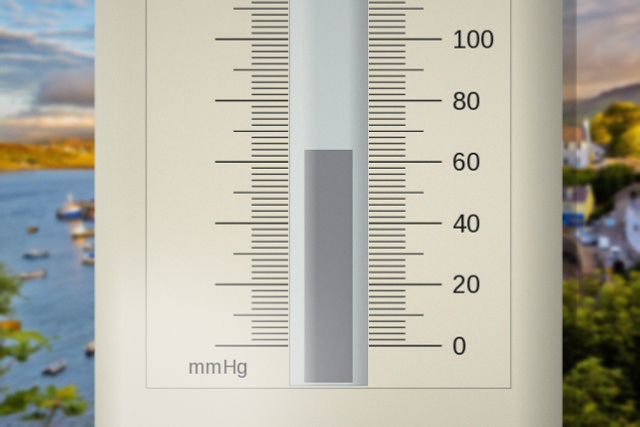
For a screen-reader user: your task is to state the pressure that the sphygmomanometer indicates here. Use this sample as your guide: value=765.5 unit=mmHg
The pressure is value=64 unit=mmHg
